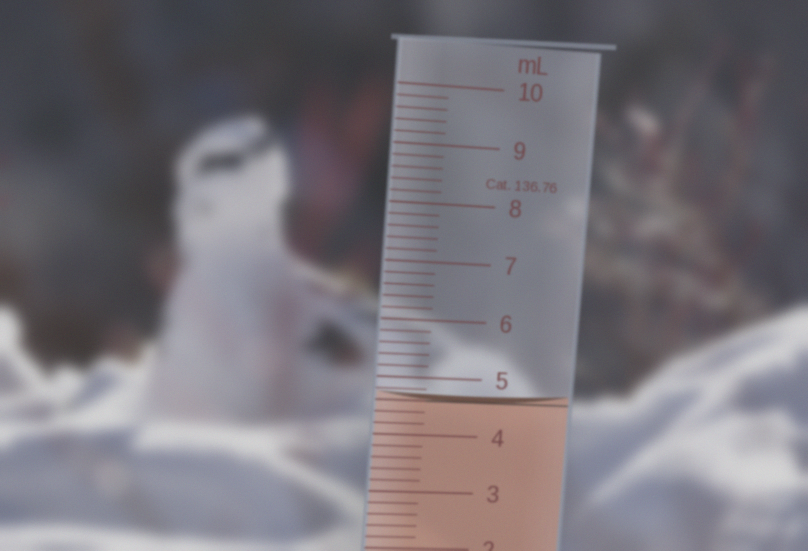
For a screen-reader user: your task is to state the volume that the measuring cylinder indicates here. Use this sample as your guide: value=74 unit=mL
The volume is value=4.6 unit=mL
